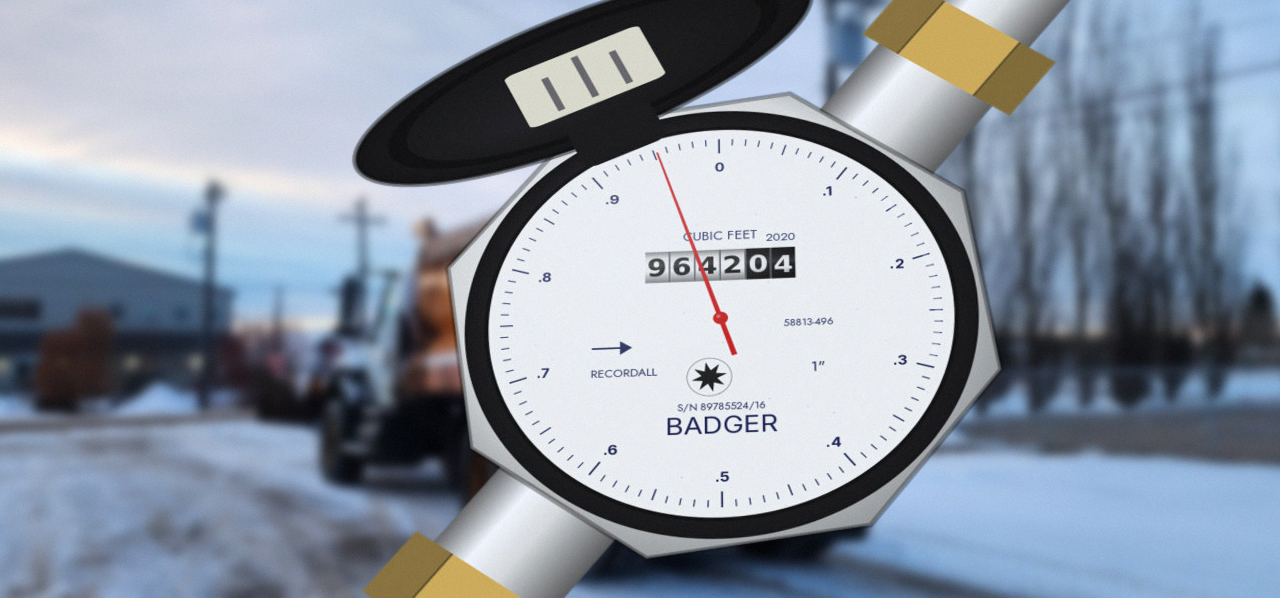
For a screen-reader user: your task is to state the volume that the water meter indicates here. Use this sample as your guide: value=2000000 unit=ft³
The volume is value=964203.95 unit=ft³
